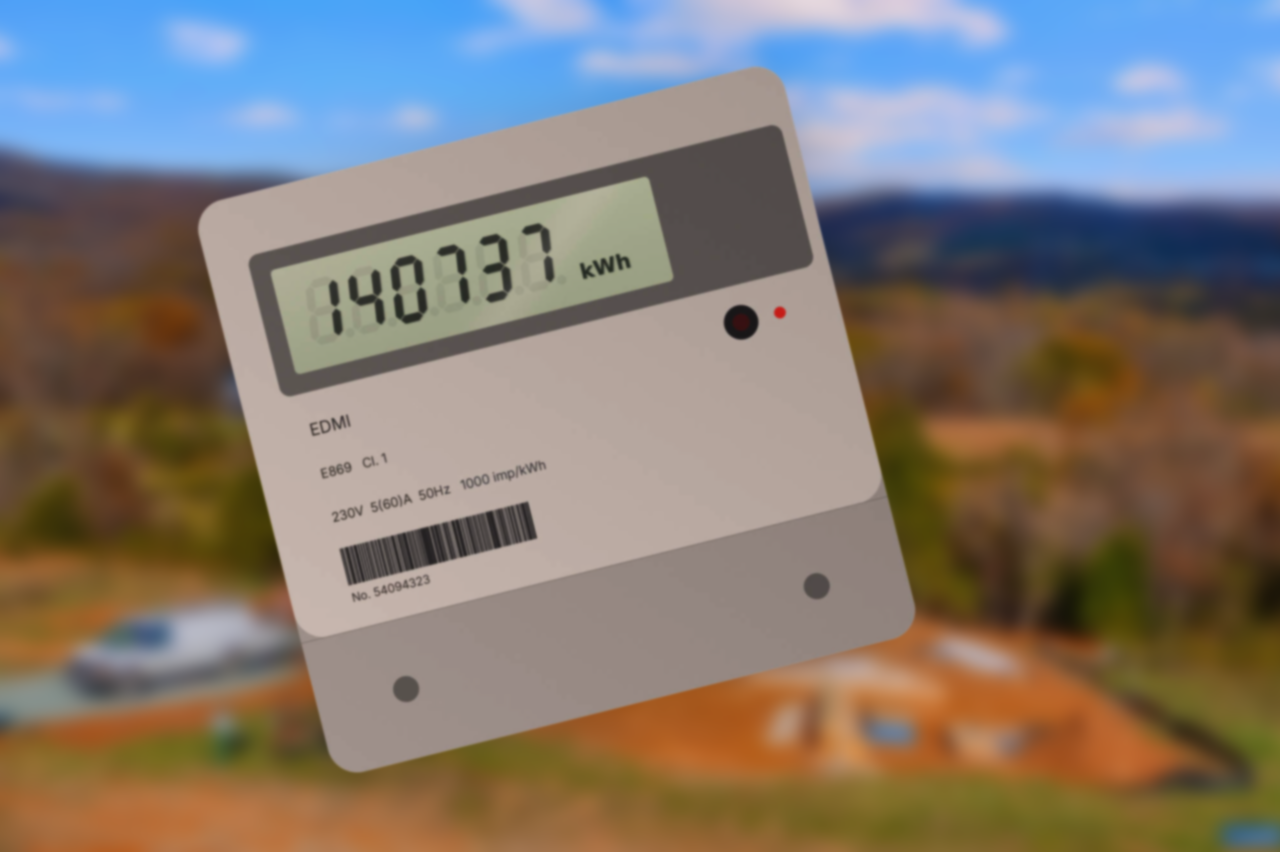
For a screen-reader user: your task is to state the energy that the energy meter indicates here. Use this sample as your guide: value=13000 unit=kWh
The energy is value=140737 unit=kWh
